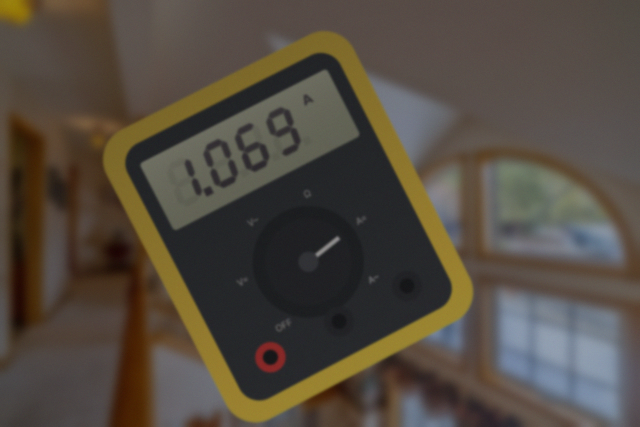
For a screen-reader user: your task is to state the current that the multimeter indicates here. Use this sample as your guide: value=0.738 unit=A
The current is value=1.069 unit=A
